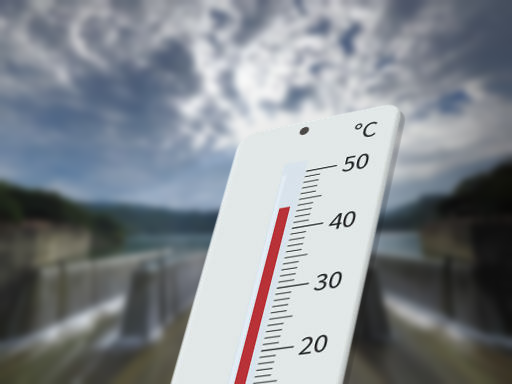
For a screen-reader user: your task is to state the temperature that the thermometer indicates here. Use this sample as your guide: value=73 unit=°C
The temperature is value=44 unit=°C
